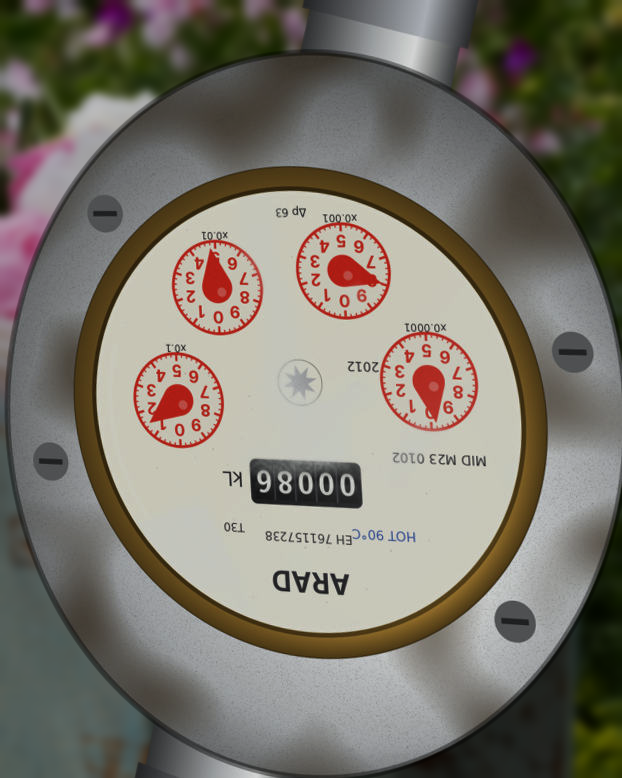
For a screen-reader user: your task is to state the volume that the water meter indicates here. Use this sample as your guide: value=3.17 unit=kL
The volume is value=86.1479 unit=kL
